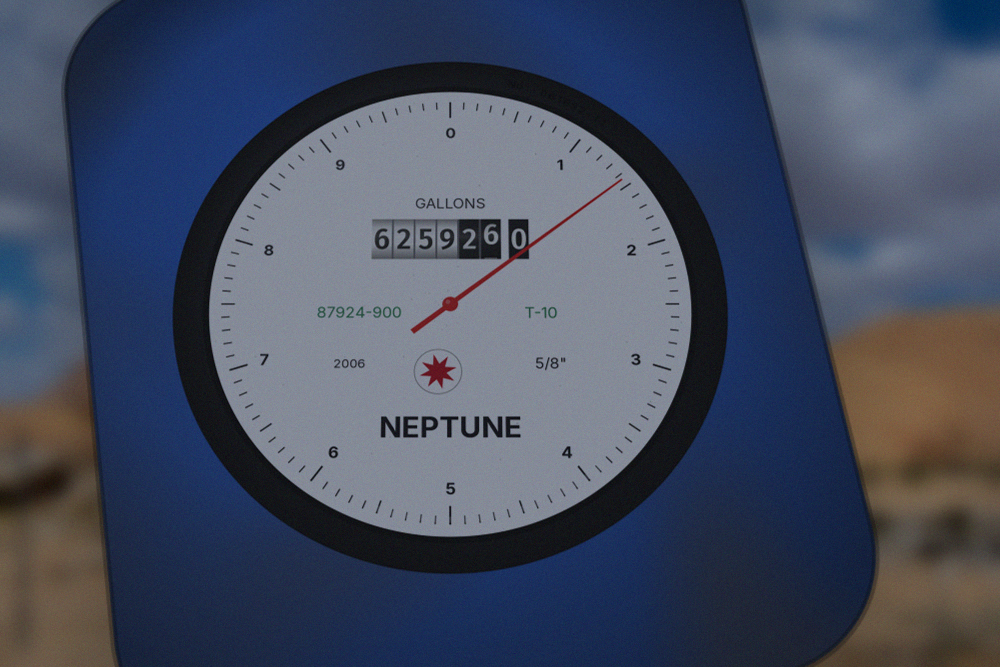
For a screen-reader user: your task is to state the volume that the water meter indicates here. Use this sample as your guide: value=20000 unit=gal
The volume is value=6259261.4 unit=gal
